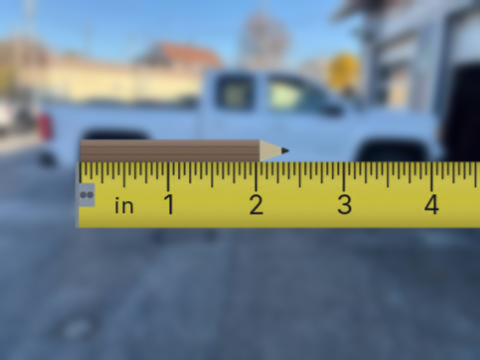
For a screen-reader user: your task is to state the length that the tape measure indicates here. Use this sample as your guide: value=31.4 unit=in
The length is value=2.375 unit=in
